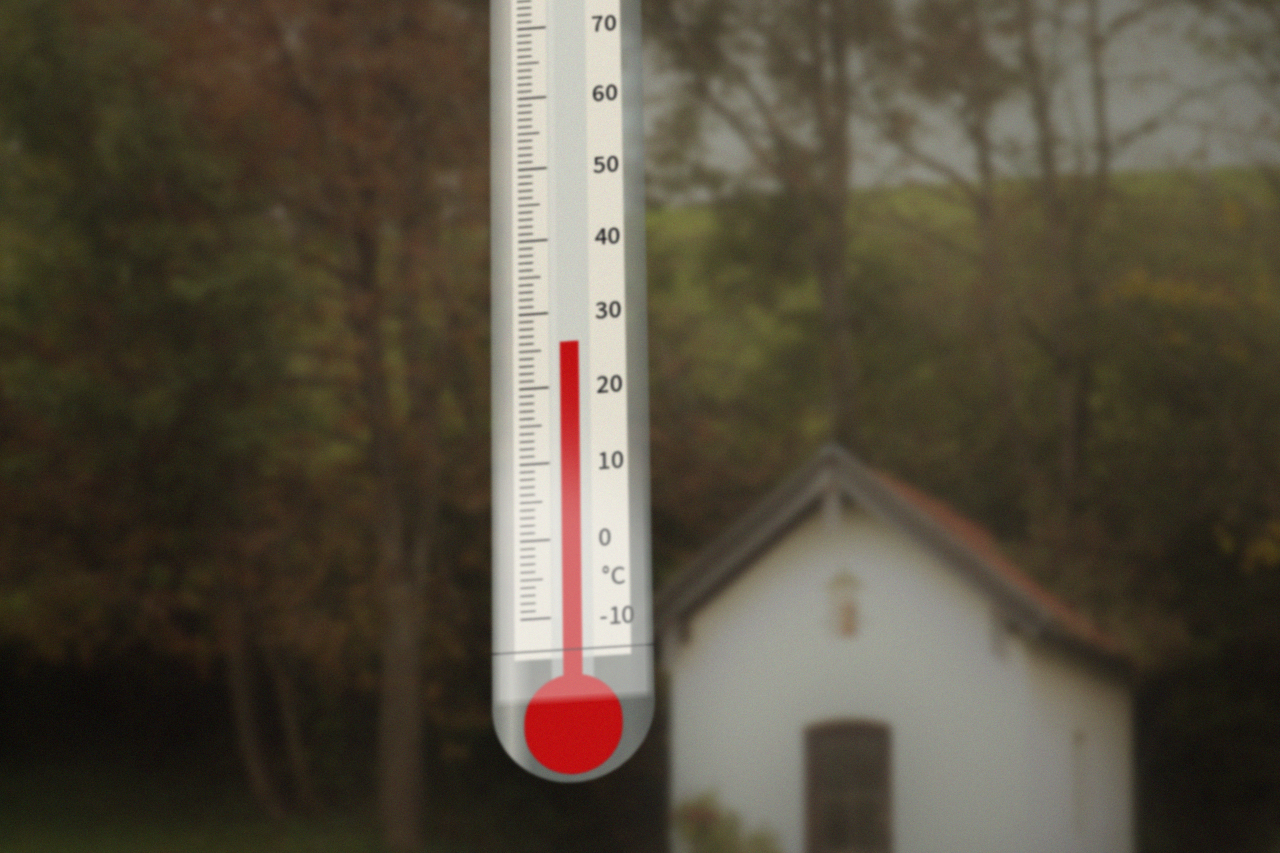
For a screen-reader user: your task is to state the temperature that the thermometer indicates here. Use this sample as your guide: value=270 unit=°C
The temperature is value=26 unit=°C
